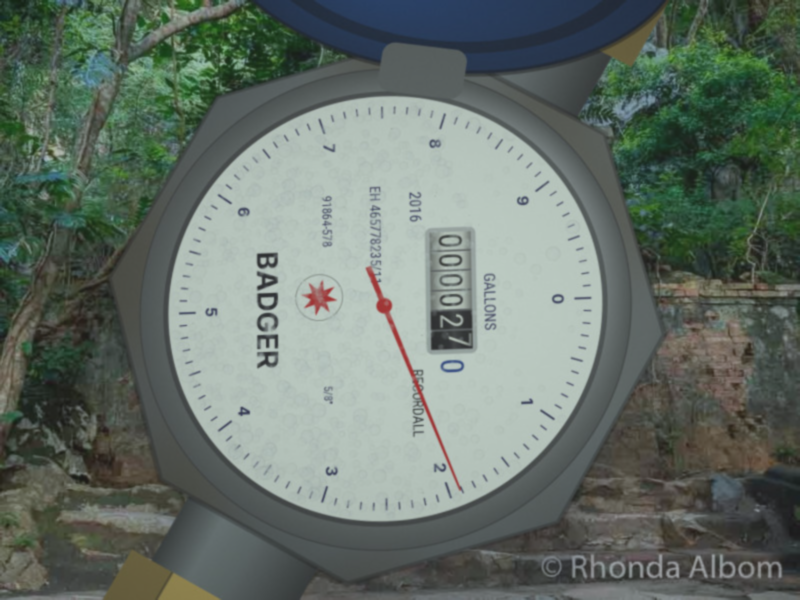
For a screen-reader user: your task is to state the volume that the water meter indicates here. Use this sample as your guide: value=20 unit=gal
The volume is value=271.9 unit=gal
